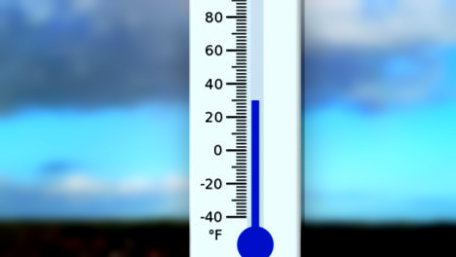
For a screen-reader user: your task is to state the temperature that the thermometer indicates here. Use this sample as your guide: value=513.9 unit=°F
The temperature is value=30 unit=°F
